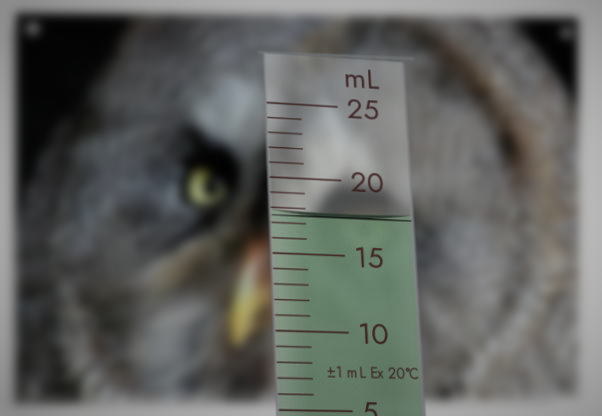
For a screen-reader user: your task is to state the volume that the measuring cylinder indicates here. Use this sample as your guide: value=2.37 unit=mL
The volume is value=17.5 unit=mL
